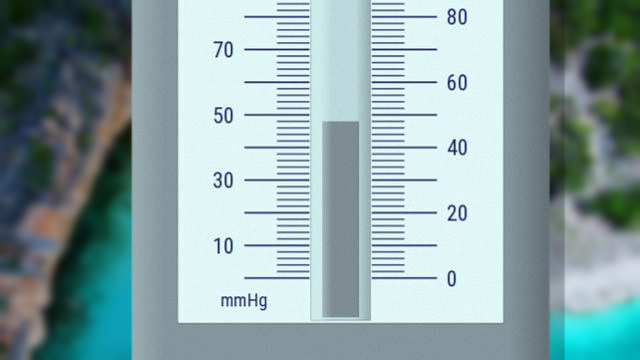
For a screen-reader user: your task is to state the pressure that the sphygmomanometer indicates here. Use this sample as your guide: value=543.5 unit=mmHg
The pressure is value=48 unit=mmHg
